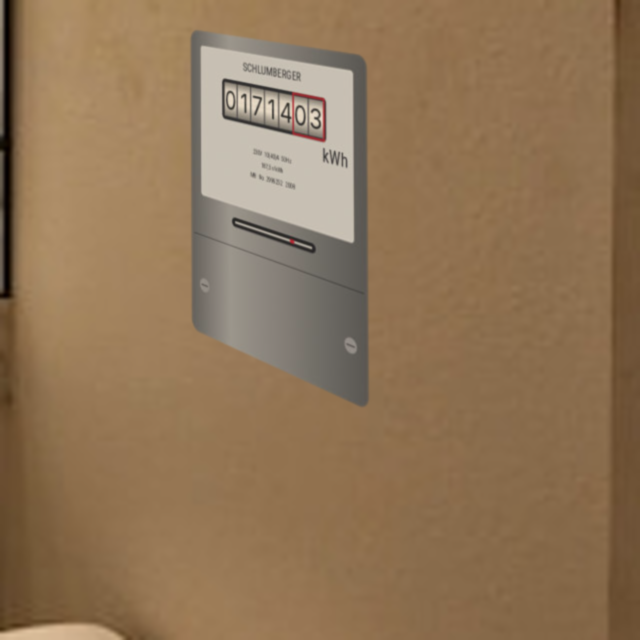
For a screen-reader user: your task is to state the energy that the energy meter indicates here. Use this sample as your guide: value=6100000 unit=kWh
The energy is value=1714.03 unit=kWh
